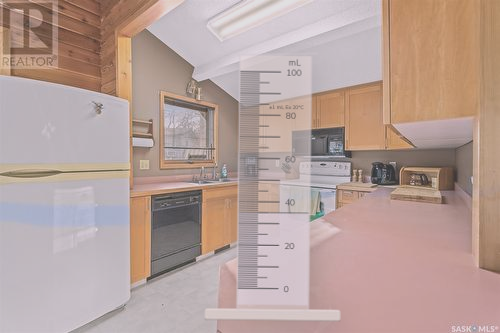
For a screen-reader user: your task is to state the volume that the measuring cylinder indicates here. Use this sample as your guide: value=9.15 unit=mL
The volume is value=35 unit=mL
